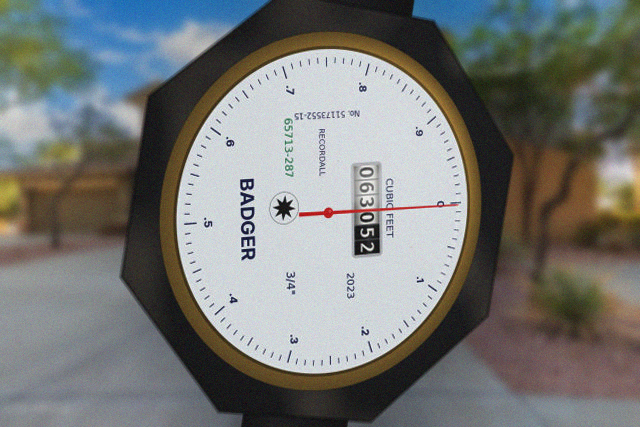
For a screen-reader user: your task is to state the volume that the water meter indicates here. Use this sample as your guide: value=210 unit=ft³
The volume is value=63052.00 unit=ft³
